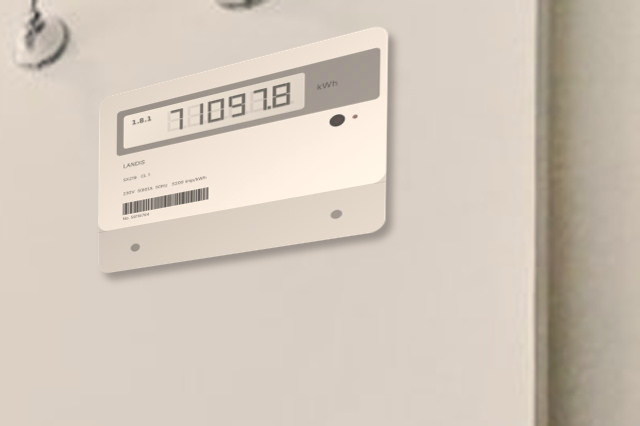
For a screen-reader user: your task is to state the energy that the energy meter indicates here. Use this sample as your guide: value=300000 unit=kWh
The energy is value=71097.8 unit=kWh
